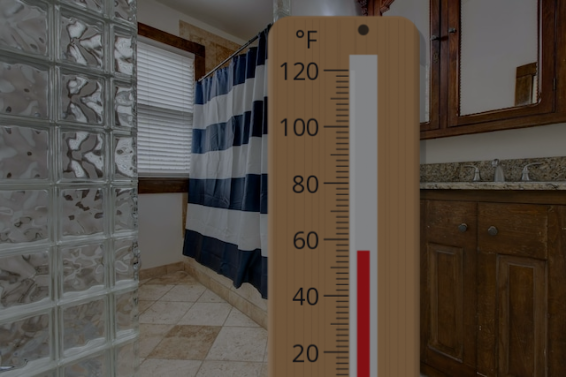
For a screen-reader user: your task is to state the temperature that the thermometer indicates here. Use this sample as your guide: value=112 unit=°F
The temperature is value=56 unit=°F
